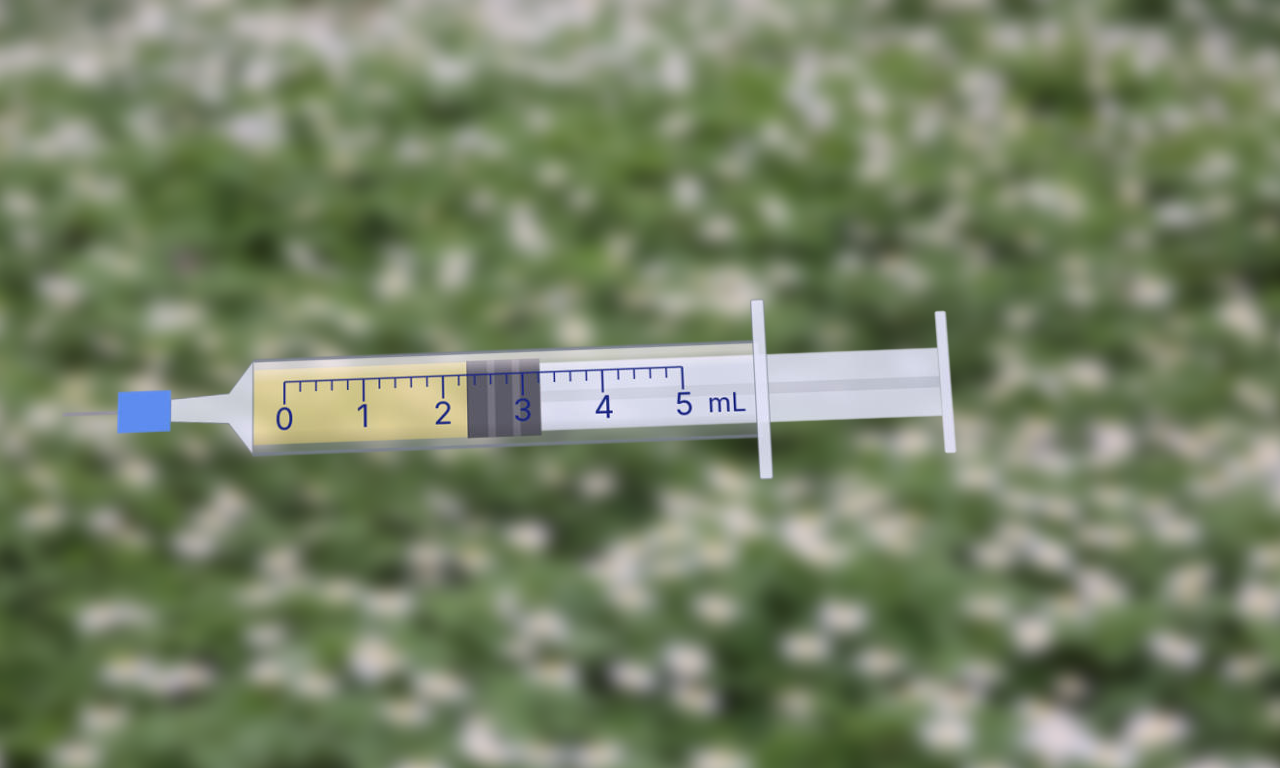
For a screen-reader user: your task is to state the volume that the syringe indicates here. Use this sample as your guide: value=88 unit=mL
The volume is value=2.3 unit=mL
